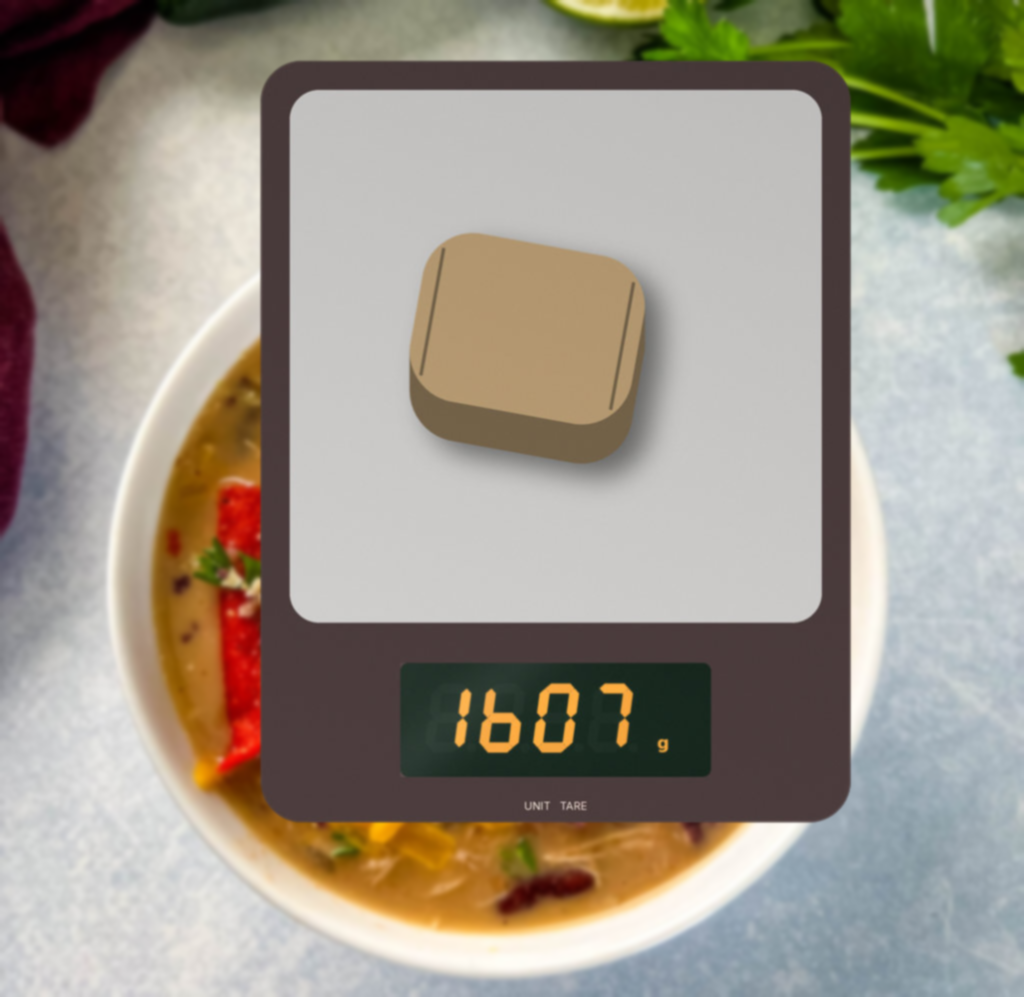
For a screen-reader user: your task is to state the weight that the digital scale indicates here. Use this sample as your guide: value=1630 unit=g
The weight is value=1607 unit=g
